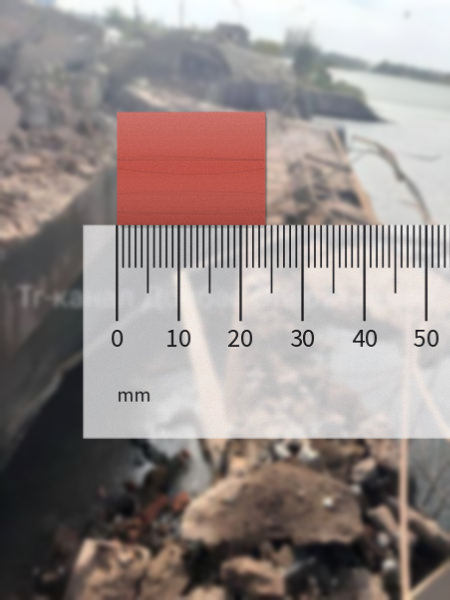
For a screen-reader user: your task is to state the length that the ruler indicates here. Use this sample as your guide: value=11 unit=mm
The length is value=24 unit=mm
